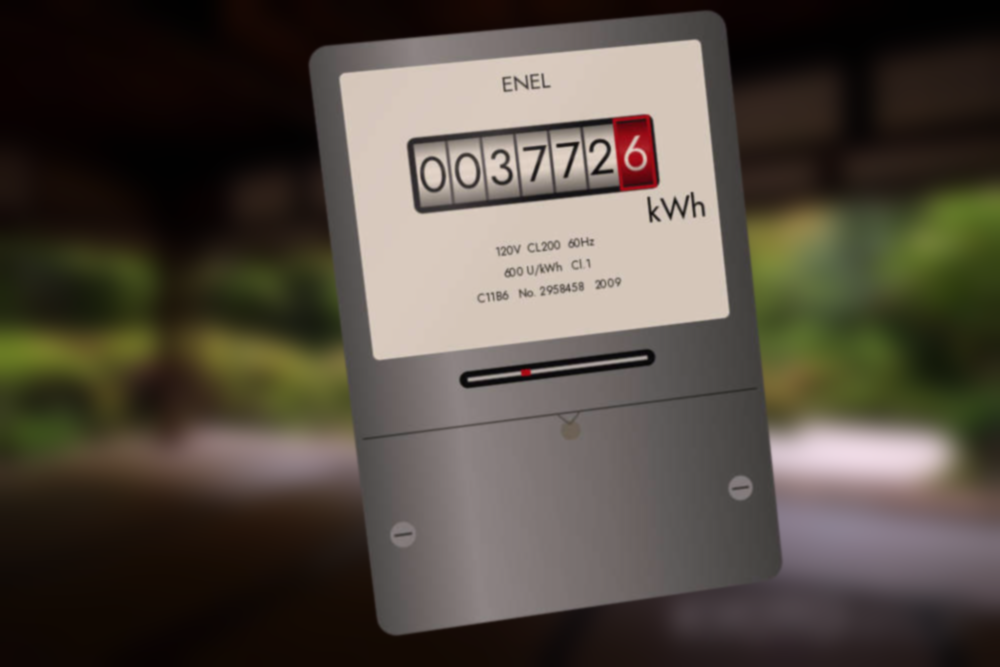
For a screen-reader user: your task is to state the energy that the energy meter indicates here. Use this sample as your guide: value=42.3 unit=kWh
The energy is value=3772.6 unit=kWh
